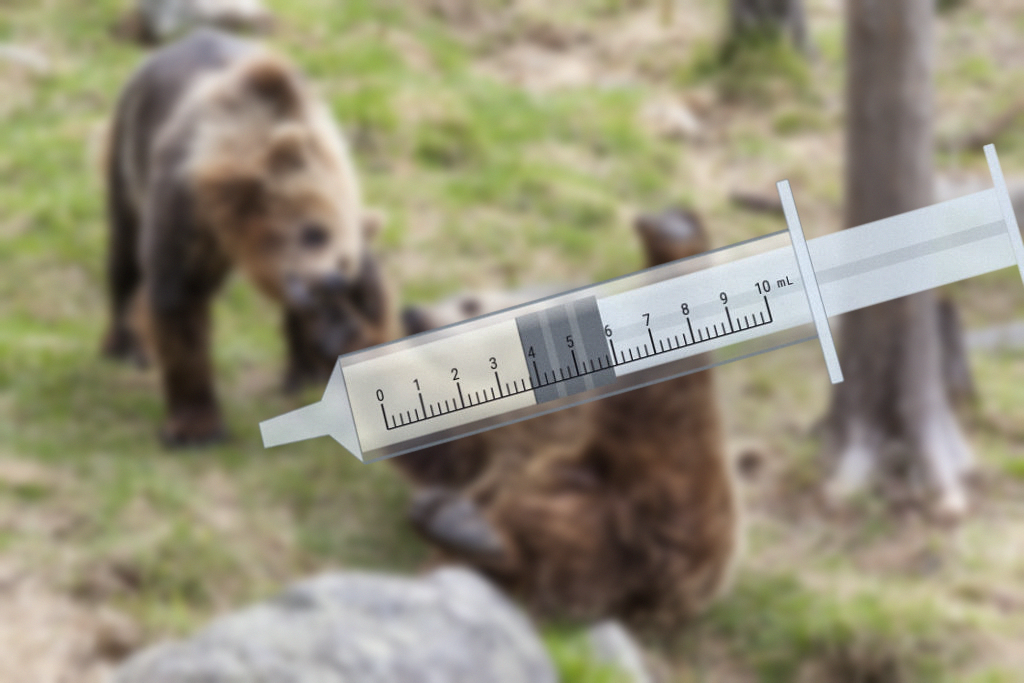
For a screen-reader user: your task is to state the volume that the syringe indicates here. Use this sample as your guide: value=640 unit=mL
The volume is value=3.8 unit=mL
